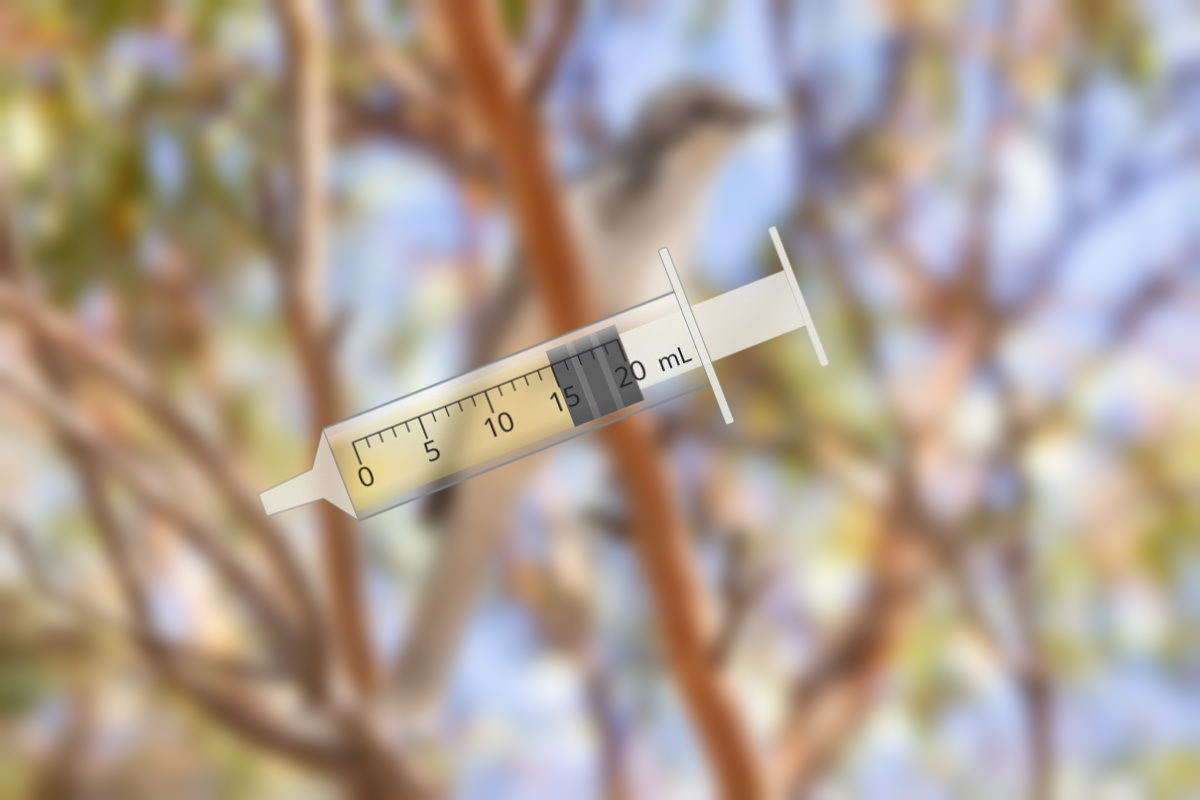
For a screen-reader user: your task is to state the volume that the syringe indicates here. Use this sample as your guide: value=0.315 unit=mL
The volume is value=15 unit=mL
